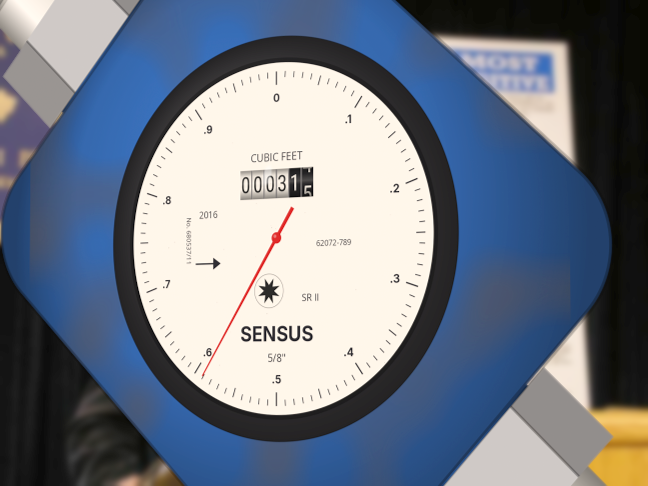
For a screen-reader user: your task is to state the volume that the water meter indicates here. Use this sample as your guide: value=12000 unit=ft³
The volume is value=314.59 unit=ft³
